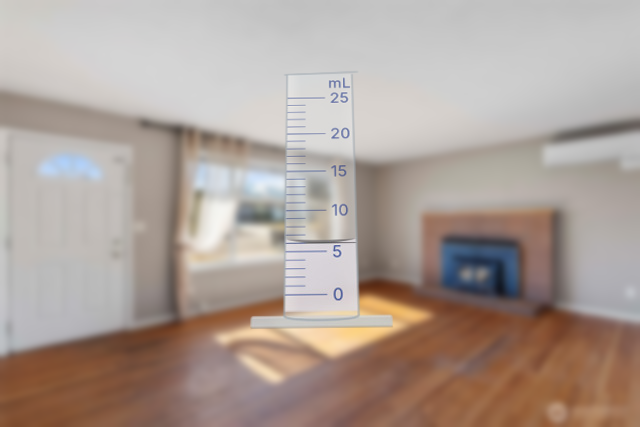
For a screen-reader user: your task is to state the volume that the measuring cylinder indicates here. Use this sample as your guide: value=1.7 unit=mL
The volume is value=6 unit=mL
